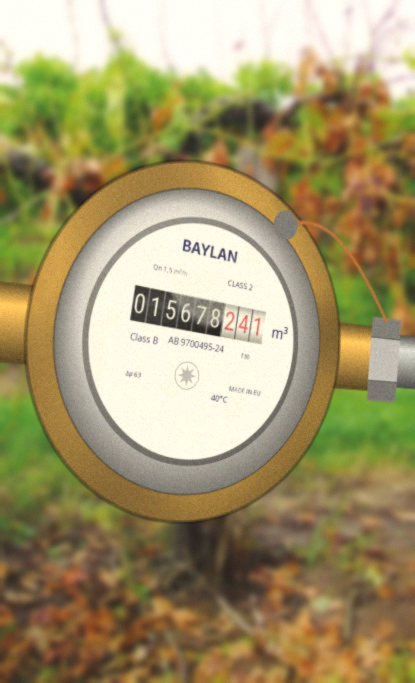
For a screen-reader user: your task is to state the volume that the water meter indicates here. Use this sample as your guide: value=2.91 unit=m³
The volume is value=15678.241 unit=m³
